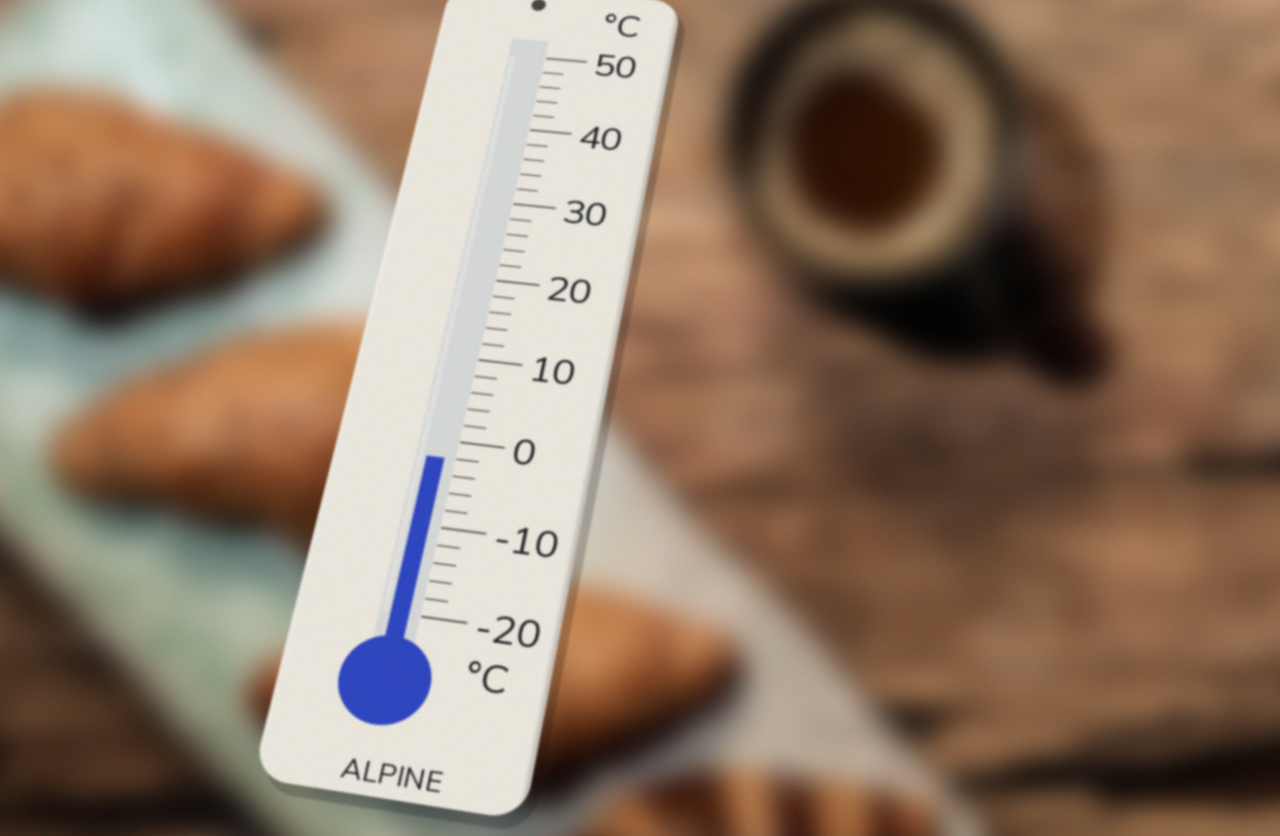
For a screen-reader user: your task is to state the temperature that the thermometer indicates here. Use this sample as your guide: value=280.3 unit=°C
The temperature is value=-2 unit=°C
